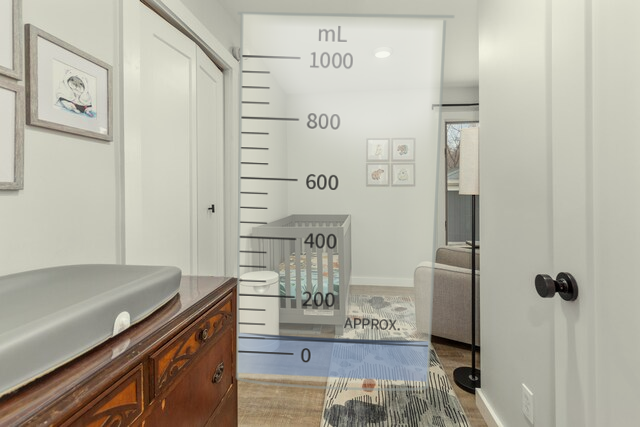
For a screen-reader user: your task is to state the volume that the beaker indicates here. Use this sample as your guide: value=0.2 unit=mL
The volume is value=50 unit=mL
